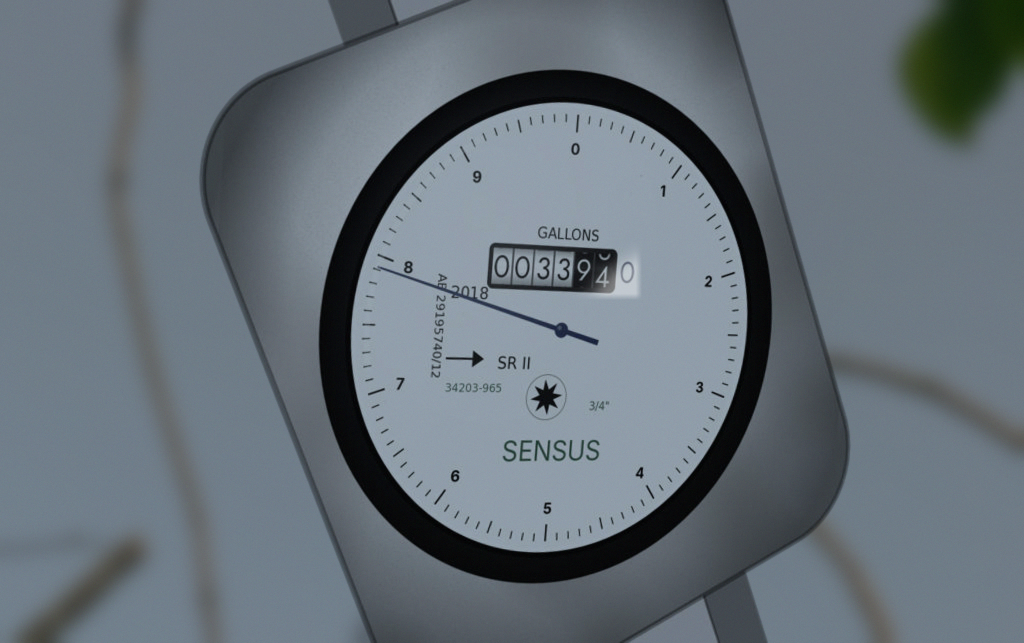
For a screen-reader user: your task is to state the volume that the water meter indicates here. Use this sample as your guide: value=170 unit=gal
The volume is value=33937.9 unit=gal
